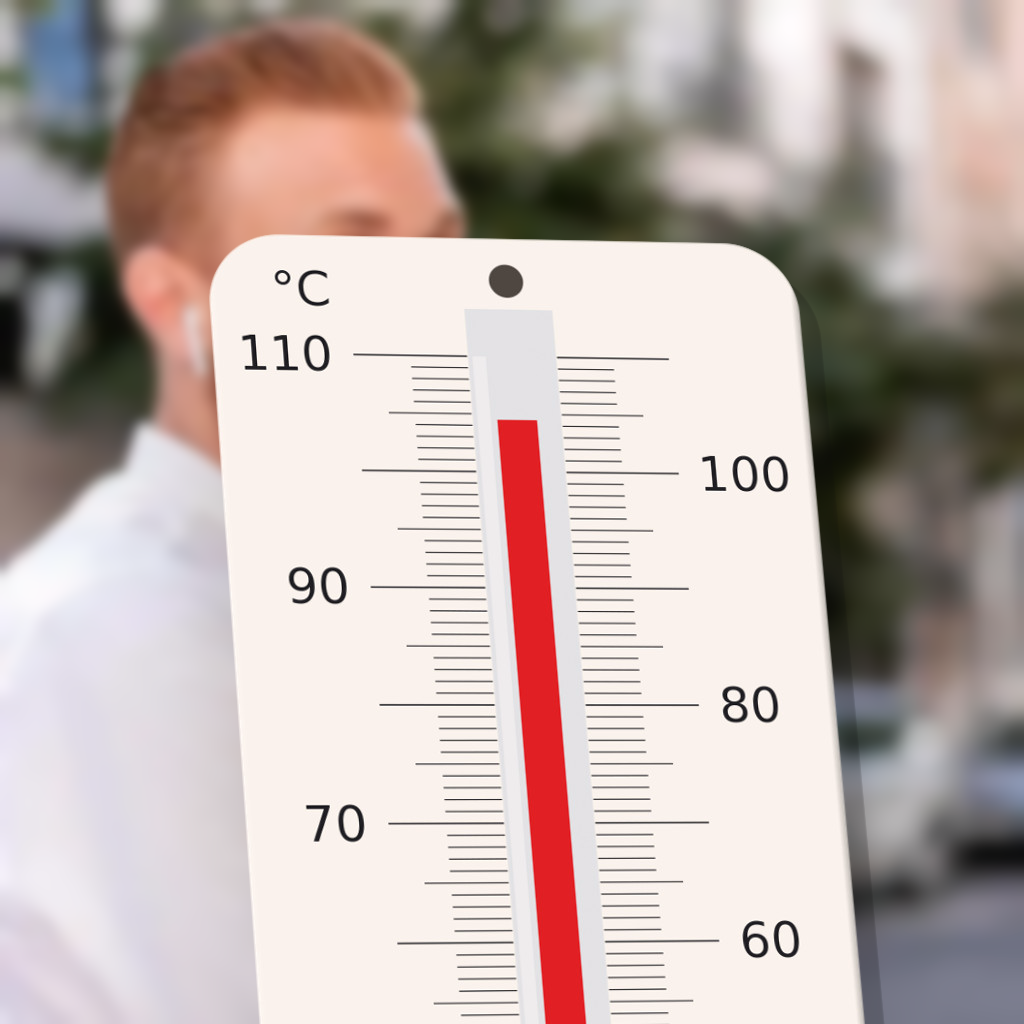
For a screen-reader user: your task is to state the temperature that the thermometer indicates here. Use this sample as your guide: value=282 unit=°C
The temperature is value=104.5 unit=°C
